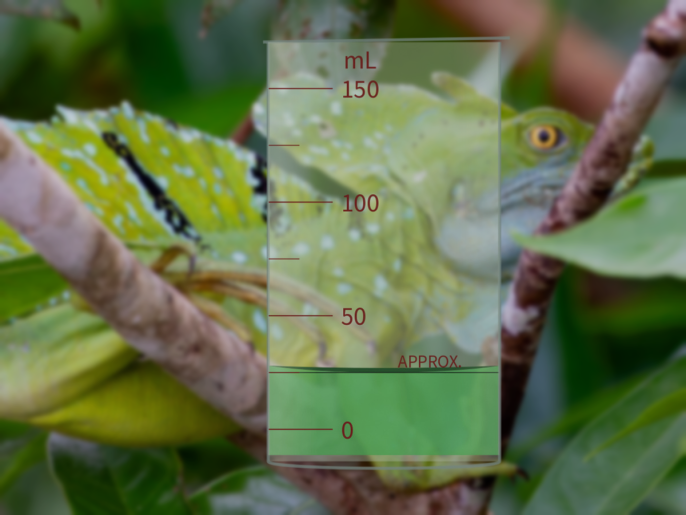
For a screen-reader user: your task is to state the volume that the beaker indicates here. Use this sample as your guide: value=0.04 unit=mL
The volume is value=25 unit=mL
